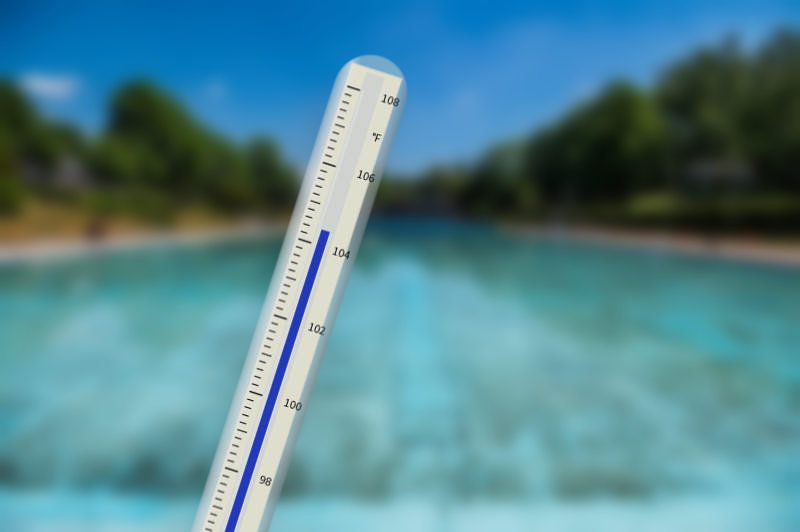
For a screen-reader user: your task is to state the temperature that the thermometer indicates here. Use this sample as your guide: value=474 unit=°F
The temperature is value=104.4 unit=°F
